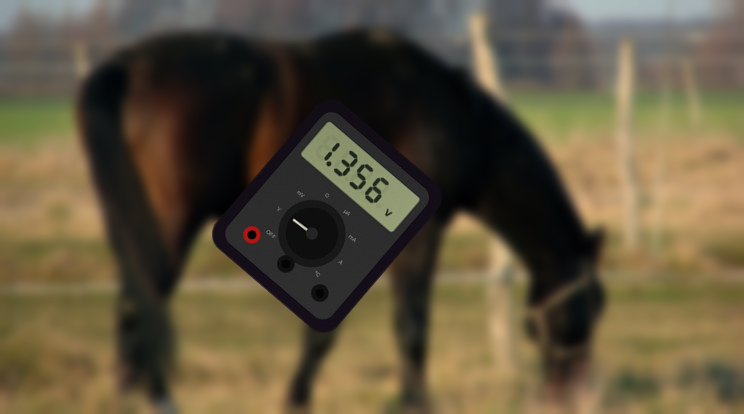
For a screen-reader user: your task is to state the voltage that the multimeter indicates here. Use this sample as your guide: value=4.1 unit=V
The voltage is value=1.356 unit=V
